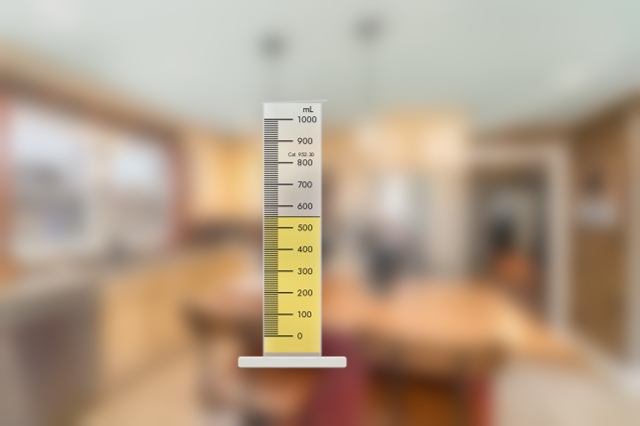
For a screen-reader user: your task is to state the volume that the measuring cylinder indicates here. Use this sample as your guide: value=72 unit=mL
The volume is value=550 unit=mL
